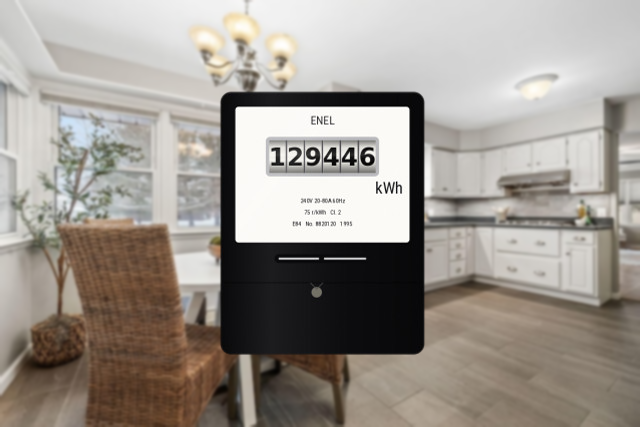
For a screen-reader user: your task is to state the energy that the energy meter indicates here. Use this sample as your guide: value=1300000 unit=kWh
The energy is value=129446 unit=kWh
